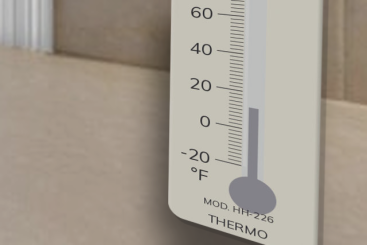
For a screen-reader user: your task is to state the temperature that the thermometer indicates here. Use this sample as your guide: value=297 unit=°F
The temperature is value=12 unit=°F
